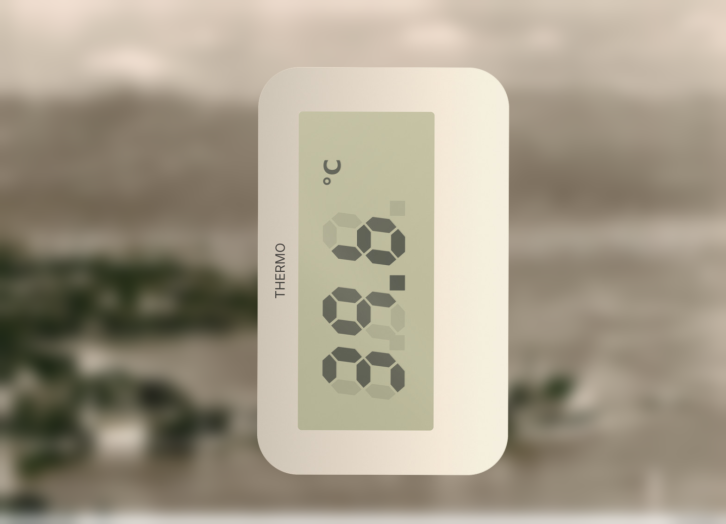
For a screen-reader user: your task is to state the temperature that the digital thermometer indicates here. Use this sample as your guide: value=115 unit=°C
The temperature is value=39.6 unit=°C
